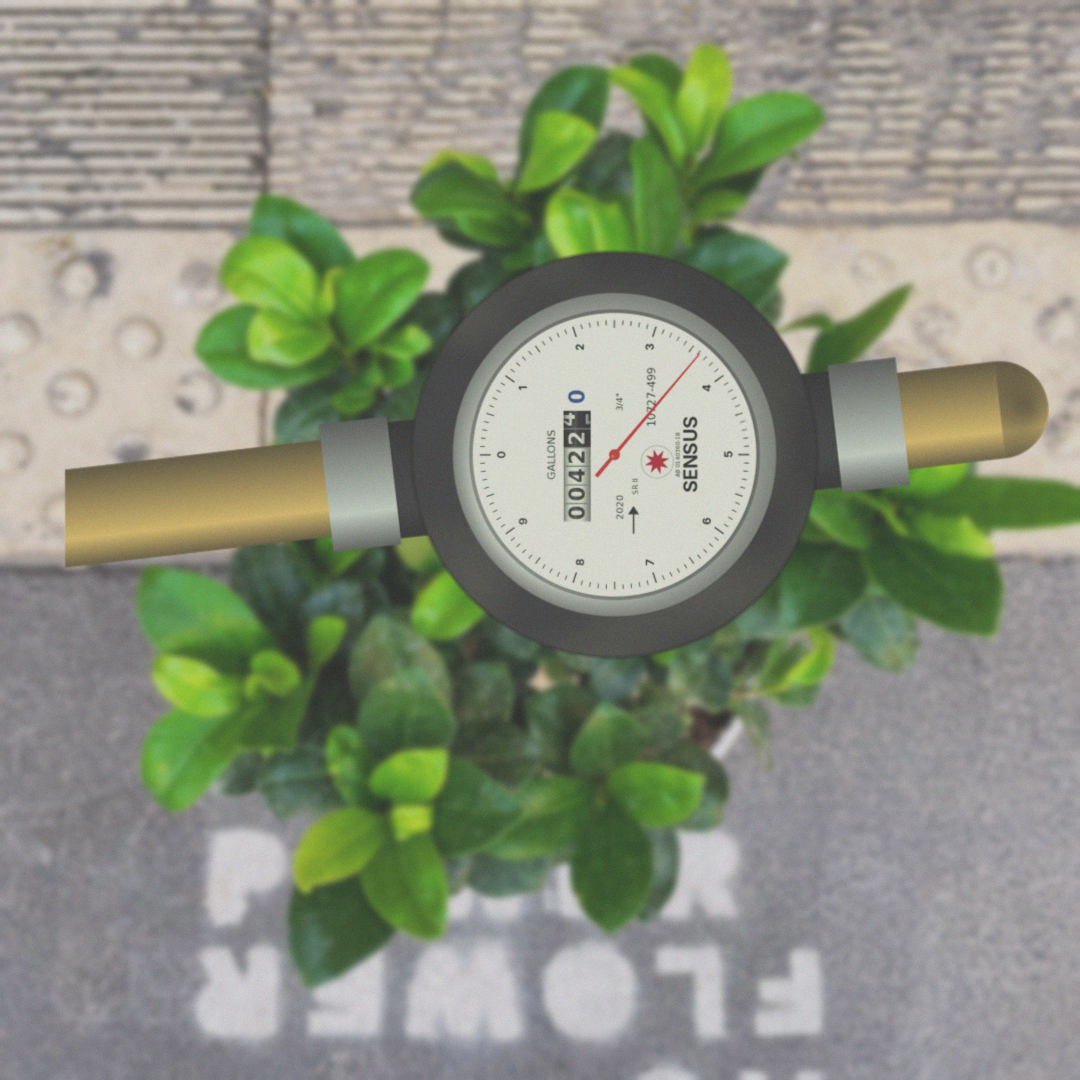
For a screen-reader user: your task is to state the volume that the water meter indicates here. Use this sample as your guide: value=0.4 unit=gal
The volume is value=42243.6 unit=gal
